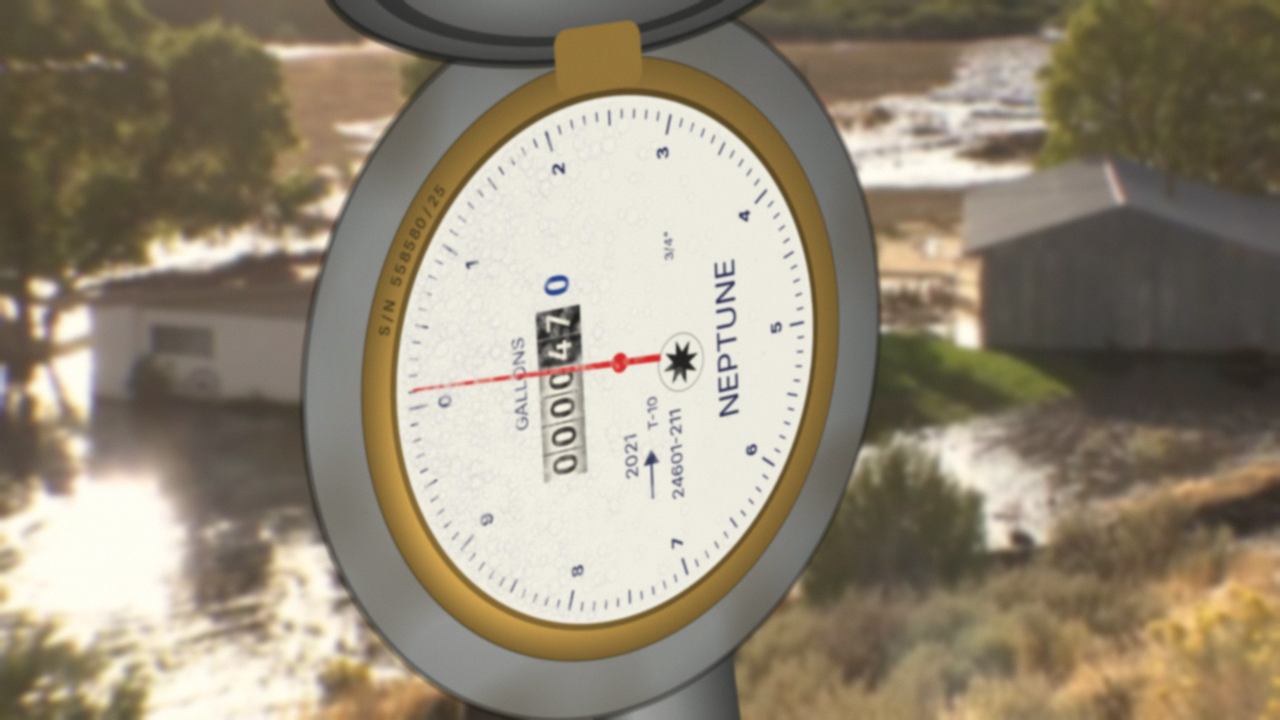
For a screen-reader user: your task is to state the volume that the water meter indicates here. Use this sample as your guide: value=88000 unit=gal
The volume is value=470.1 unit=gal
